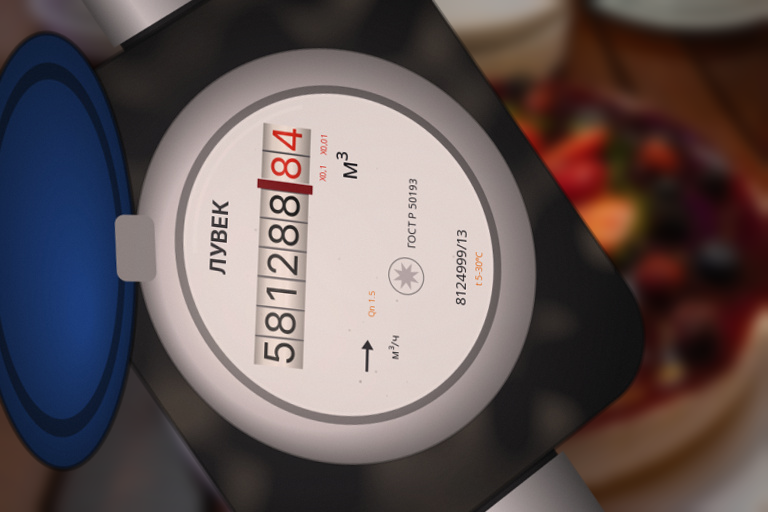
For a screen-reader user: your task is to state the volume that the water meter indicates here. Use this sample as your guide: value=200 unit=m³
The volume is value=581288.84 unit=m³
